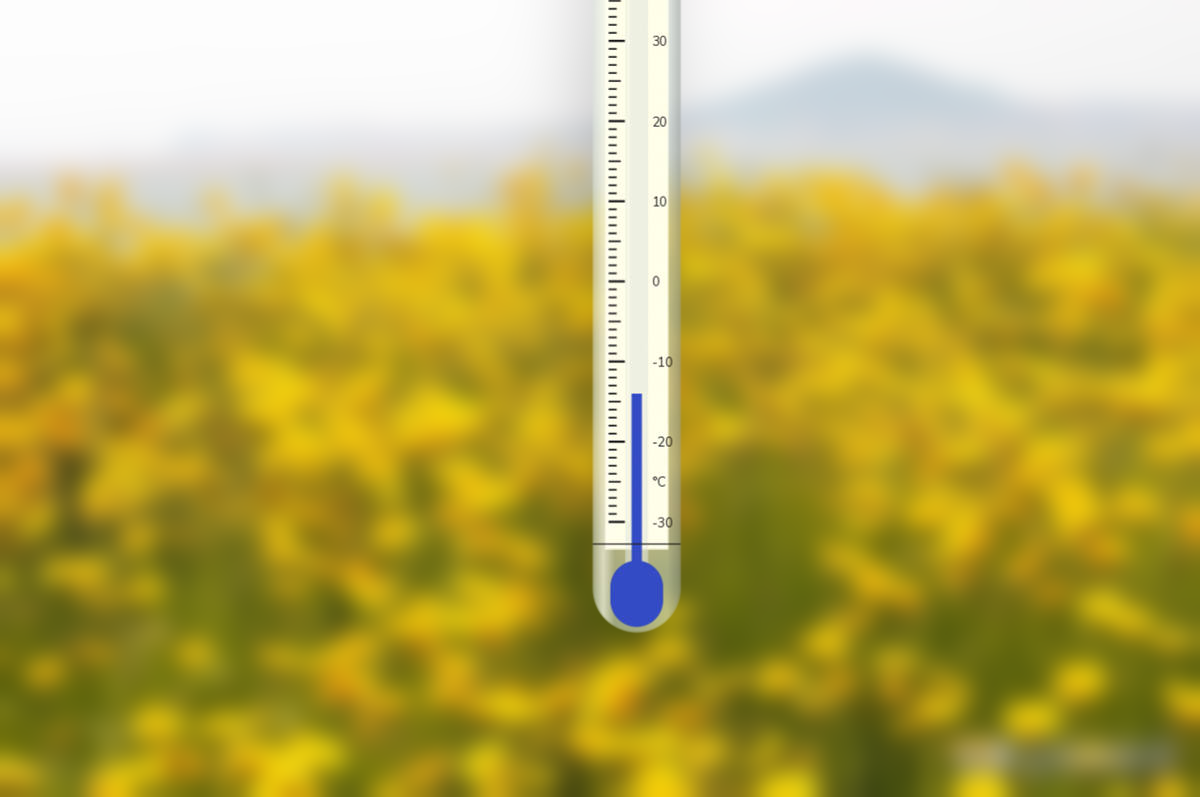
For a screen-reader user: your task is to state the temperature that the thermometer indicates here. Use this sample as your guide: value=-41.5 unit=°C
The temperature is value=-14 unit=°C
